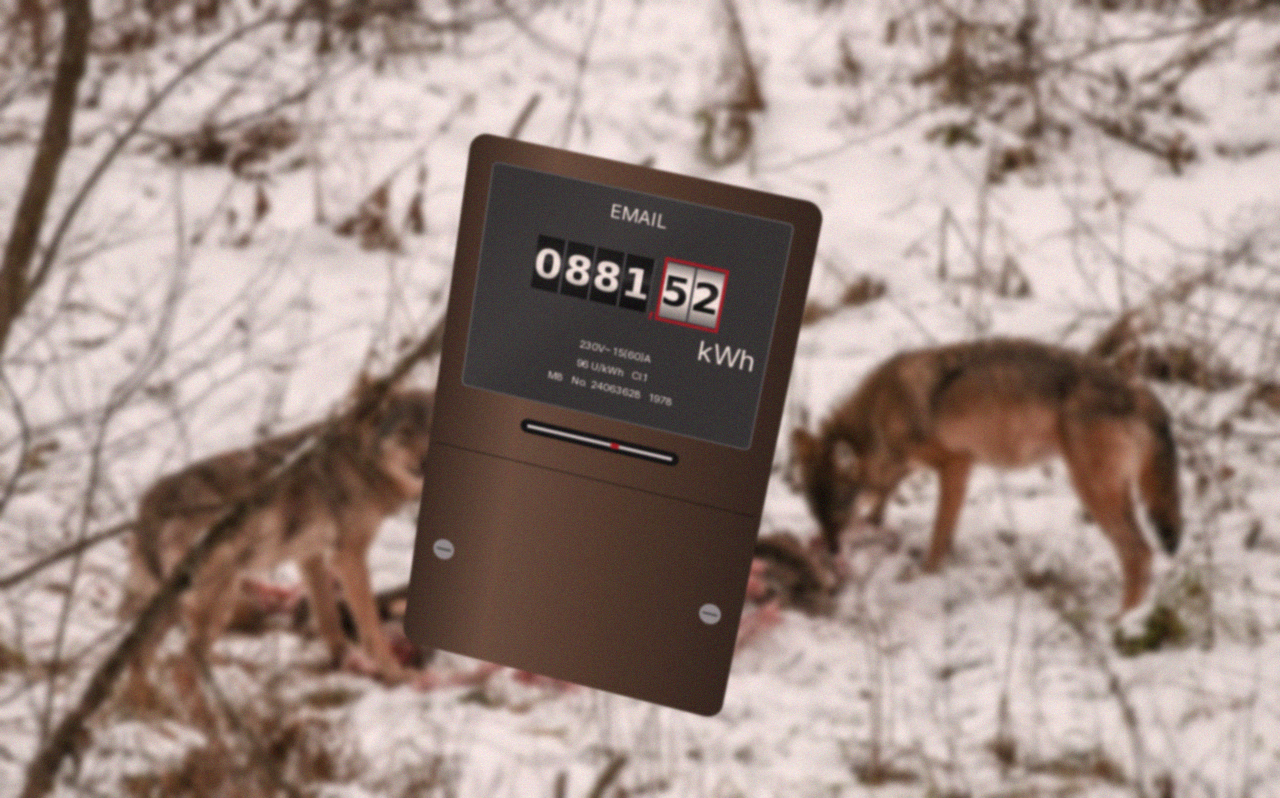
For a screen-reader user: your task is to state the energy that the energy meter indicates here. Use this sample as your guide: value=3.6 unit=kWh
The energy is value=881.52 unit=kWh
